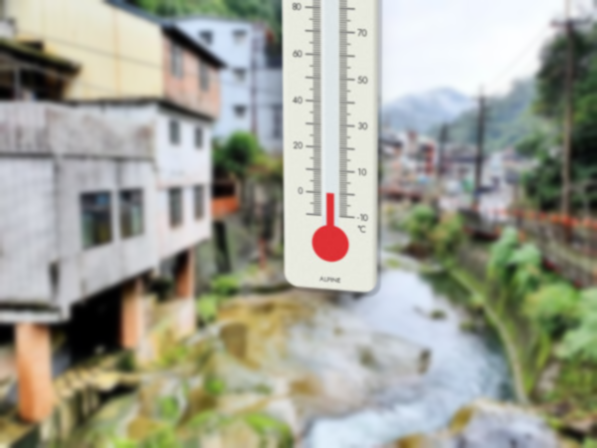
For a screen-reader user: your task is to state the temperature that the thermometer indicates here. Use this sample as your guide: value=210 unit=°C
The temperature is value=0 unit=°C
